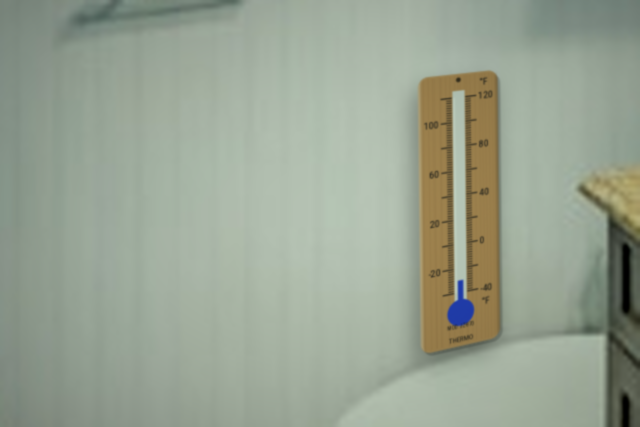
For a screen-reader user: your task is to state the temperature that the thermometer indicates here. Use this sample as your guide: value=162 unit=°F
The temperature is value=-30 unit=°F
